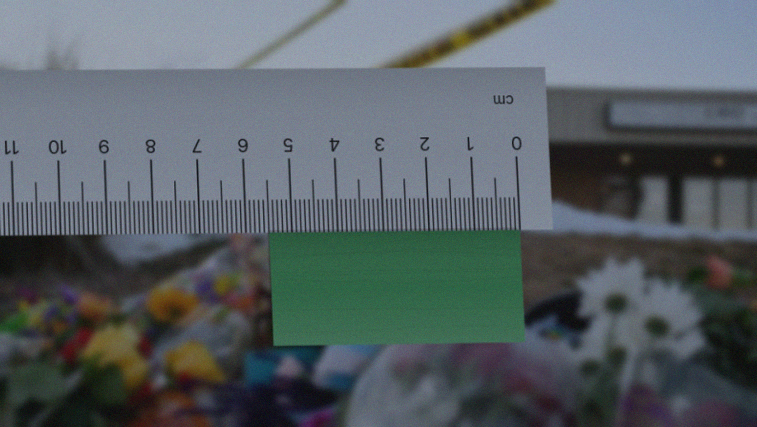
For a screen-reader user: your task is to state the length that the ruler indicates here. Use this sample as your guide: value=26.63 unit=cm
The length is value=5.5 unit=cm
